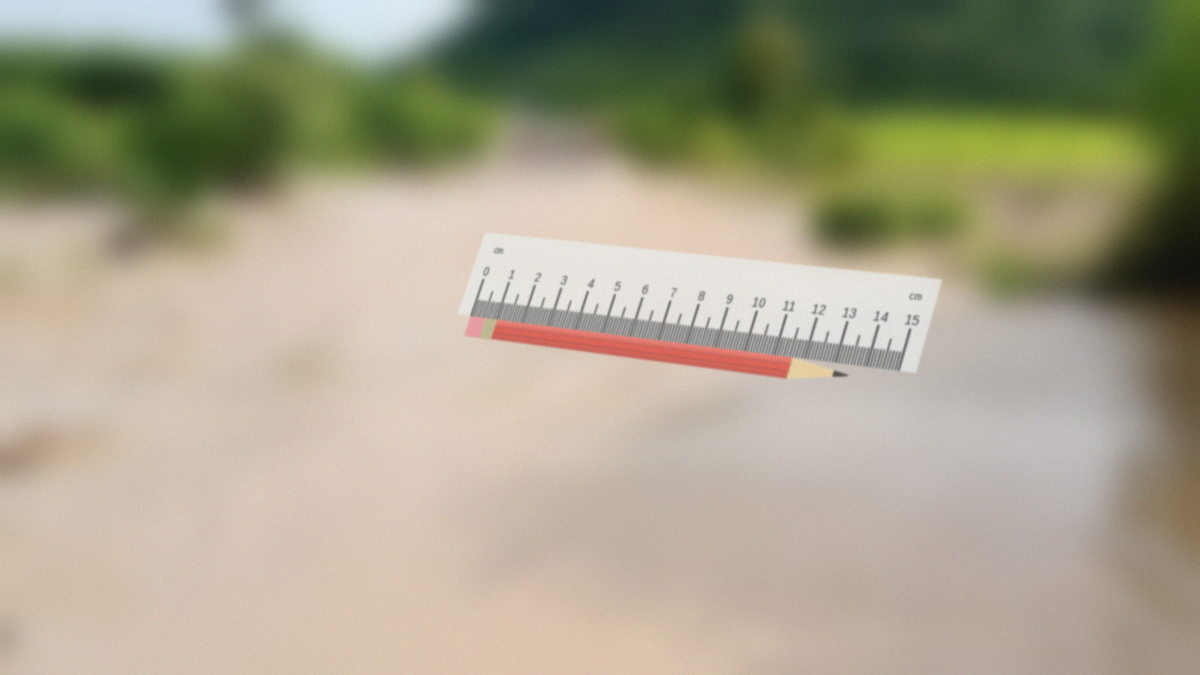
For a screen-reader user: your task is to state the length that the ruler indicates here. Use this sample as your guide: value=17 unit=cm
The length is value=13.5 unit=cm
